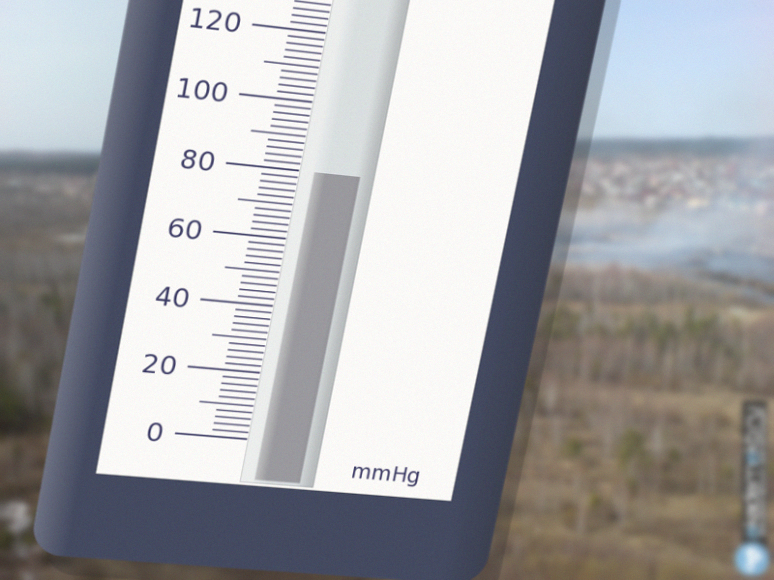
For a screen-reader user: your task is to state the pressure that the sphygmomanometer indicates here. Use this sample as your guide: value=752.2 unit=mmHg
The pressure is value=80 unit=mmHg
